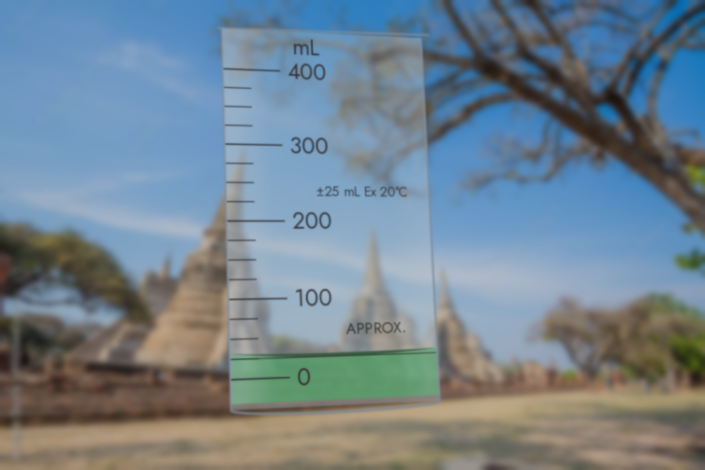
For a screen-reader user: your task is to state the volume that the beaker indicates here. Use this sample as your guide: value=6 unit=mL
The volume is value=25 unit=mL
